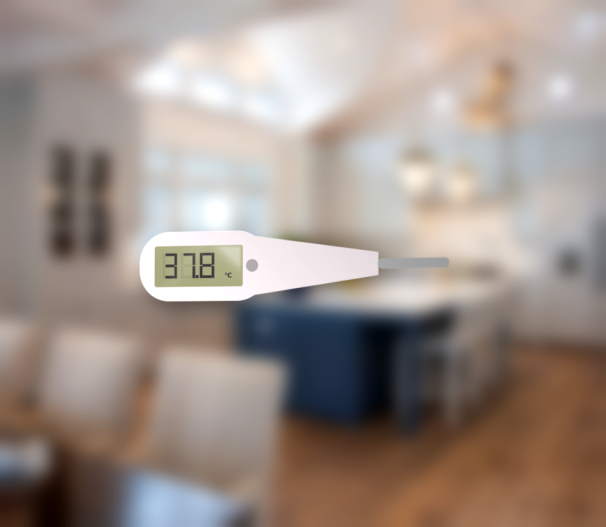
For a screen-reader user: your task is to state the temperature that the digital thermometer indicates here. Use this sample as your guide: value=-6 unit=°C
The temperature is value=37.8 unit=°C
